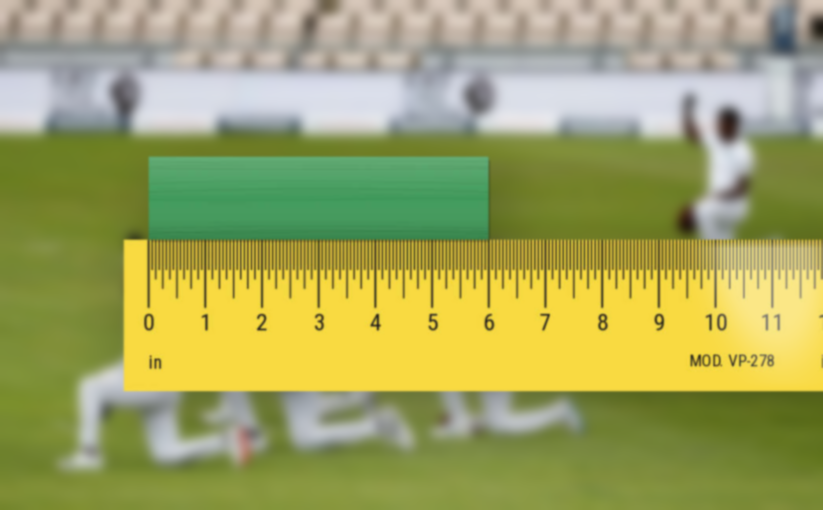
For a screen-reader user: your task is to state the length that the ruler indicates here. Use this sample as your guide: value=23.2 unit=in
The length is value=6 unit=in
